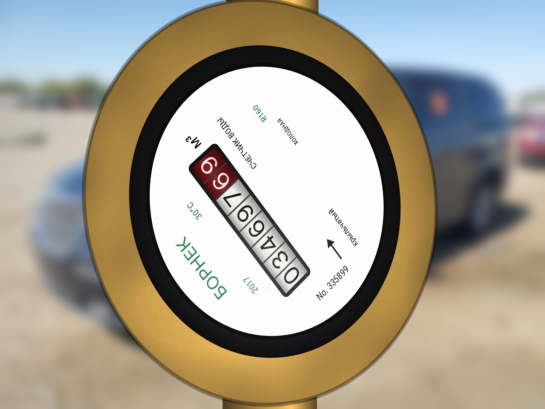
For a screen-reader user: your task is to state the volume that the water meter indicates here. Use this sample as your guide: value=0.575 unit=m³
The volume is value=34697.69 unit=m³
